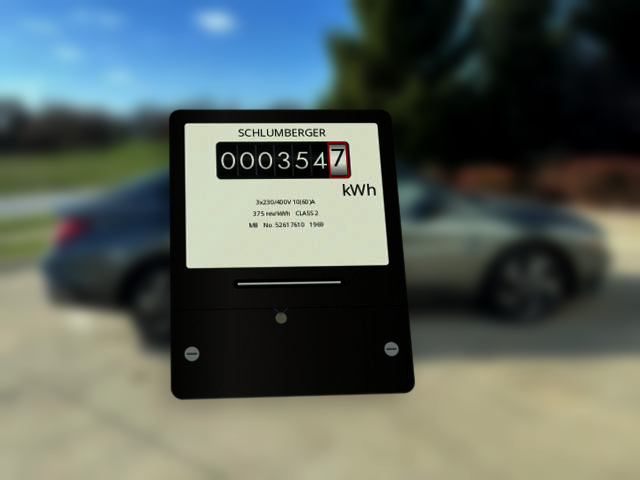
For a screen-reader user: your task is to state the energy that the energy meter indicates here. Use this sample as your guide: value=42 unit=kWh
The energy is value=354.7 unit=kWh
